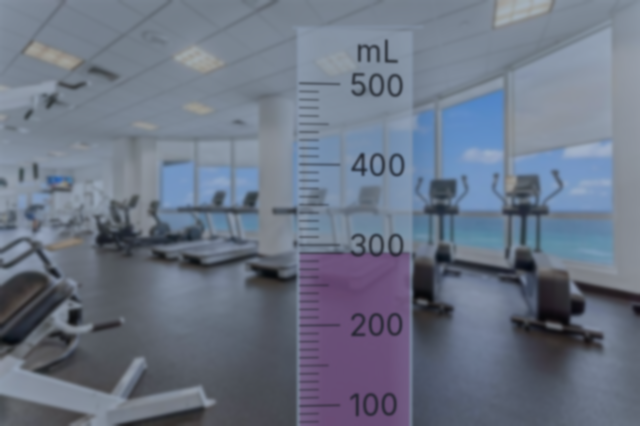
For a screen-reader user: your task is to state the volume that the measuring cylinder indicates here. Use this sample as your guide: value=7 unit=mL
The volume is value=290 unit=mL
